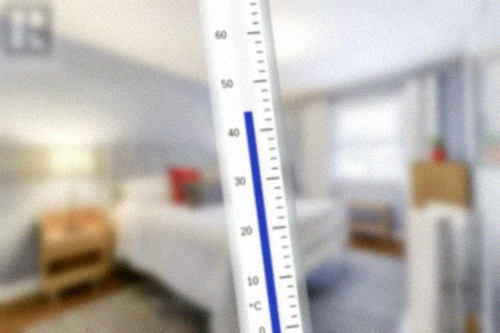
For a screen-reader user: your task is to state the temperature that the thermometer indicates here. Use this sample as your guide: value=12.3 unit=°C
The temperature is value=44 unit=°C
